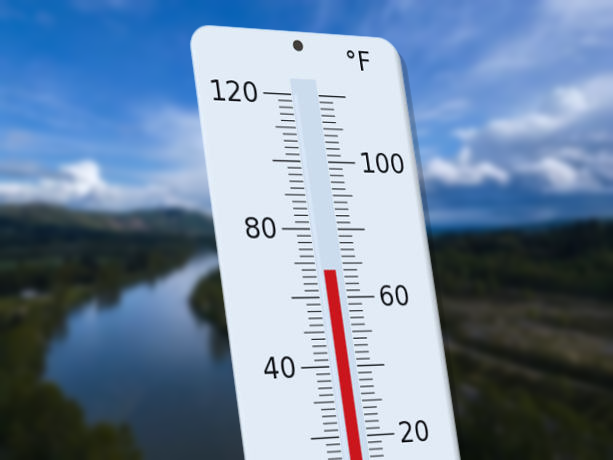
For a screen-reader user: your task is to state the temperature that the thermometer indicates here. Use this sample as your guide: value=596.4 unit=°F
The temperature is value=68 unit=°F
